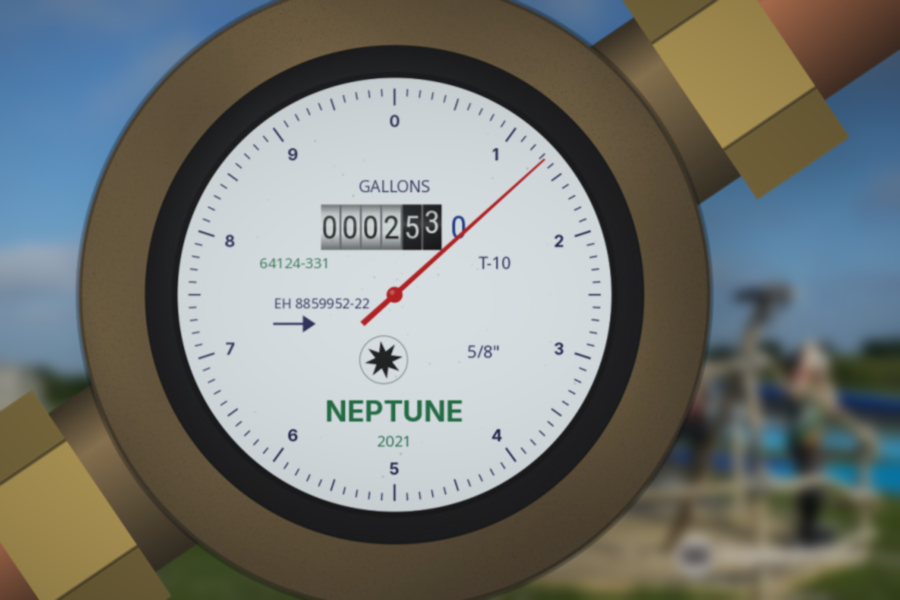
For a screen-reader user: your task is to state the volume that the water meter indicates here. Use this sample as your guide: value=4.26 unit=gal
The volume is value=2531.3 unit=gal
